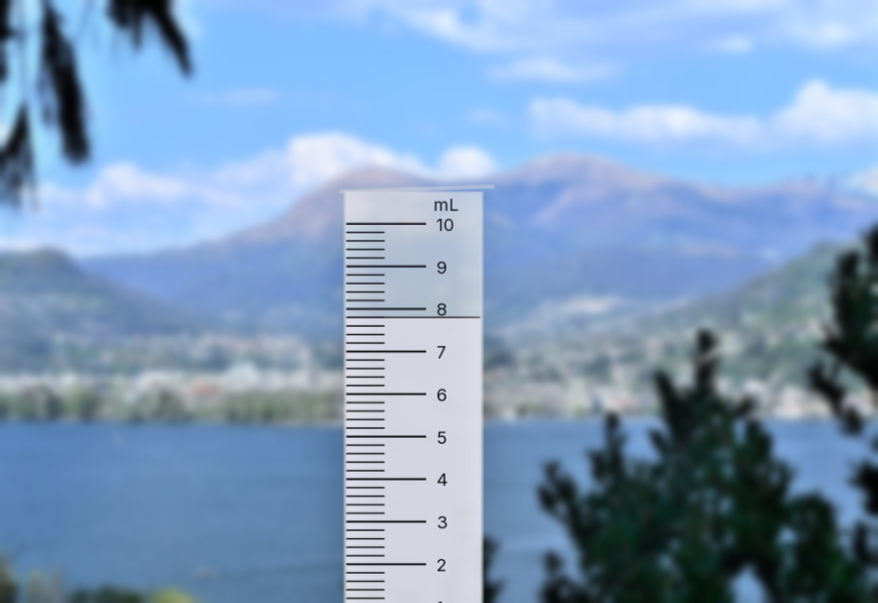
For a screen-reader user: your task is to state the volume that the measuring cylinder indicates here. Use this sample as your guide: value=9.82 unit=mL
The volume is value=7.8 unit=mL
